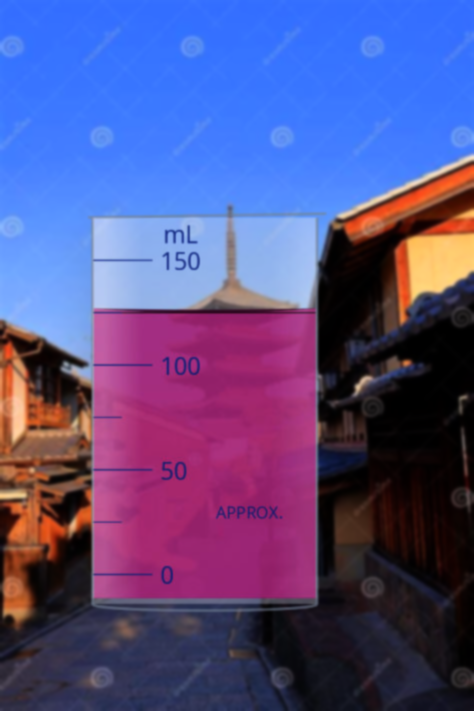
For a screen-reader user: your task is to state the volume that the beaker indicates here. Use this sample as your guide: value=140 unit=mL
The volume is value=125 unit=mL
